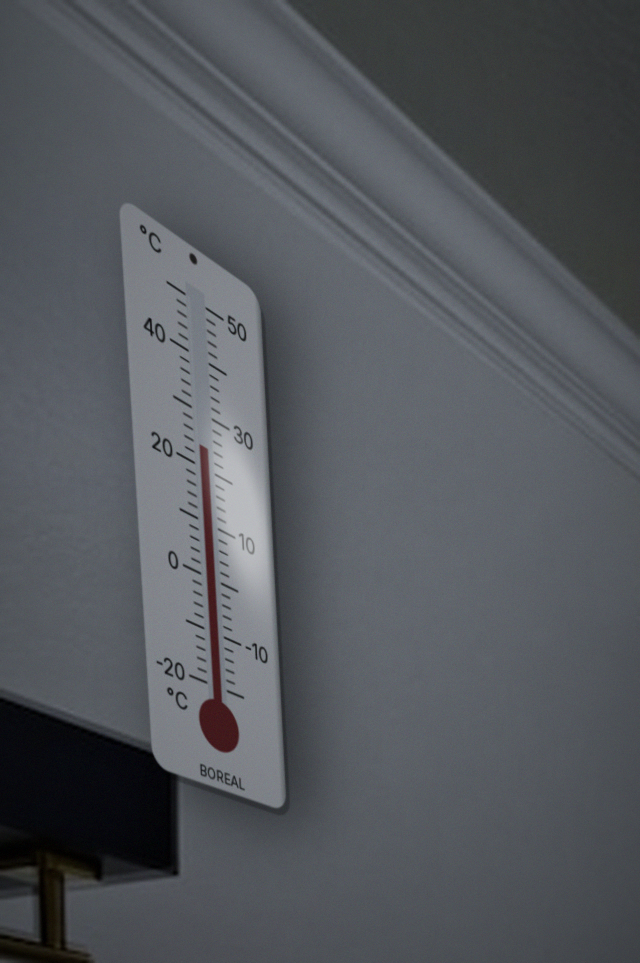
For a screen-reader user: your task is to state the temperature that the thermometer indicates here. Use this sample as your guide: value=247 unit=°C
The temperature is value=24 unit=°C
